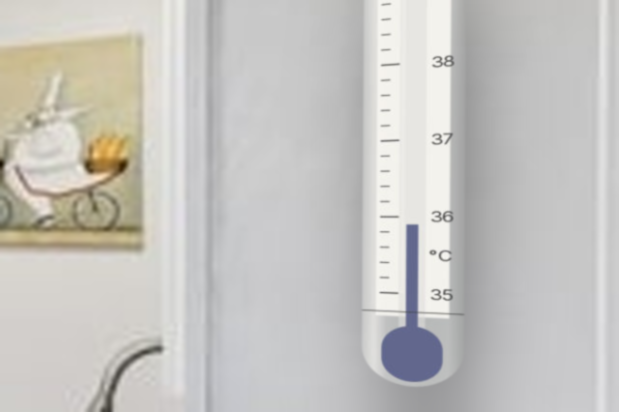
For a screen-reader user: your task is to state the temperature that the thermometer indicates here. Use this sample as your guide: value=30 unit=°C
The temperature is value=35.9 unit=°C
